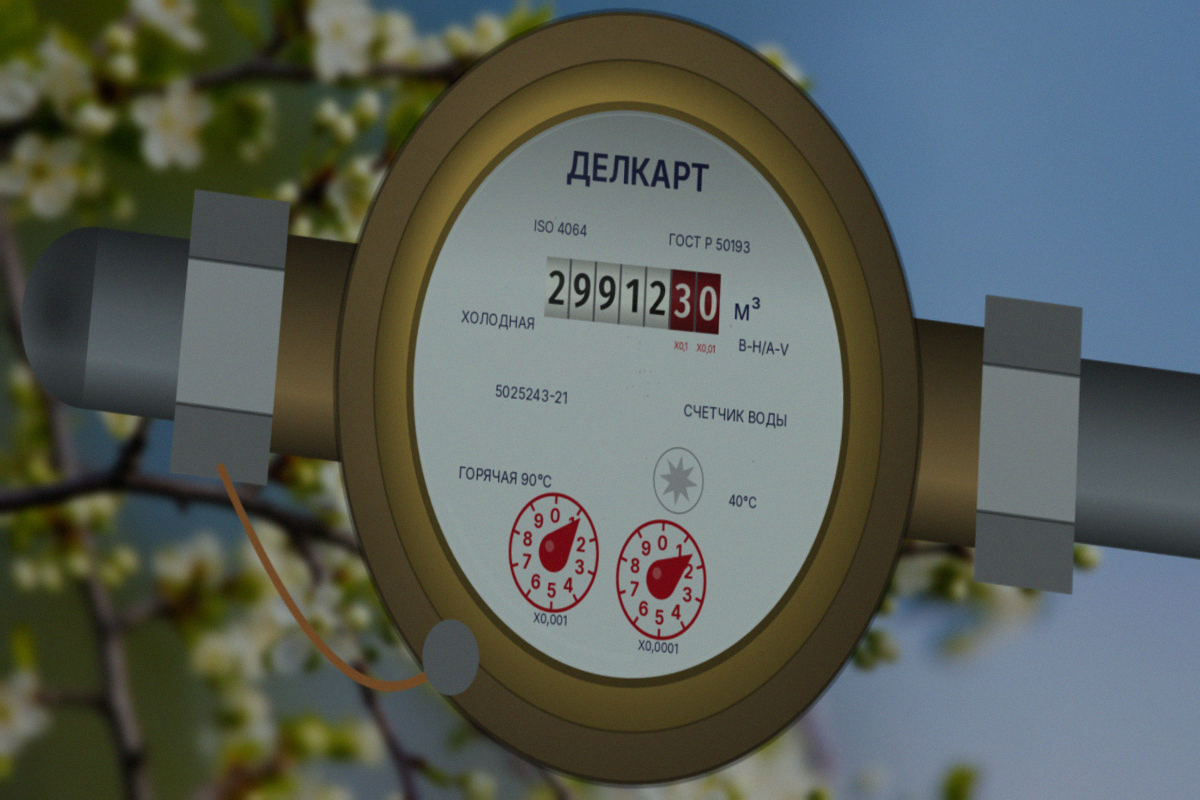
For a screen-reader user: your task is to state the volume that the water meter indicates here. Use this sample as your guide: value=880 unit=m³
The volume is value=29912.3011 unit=m³
